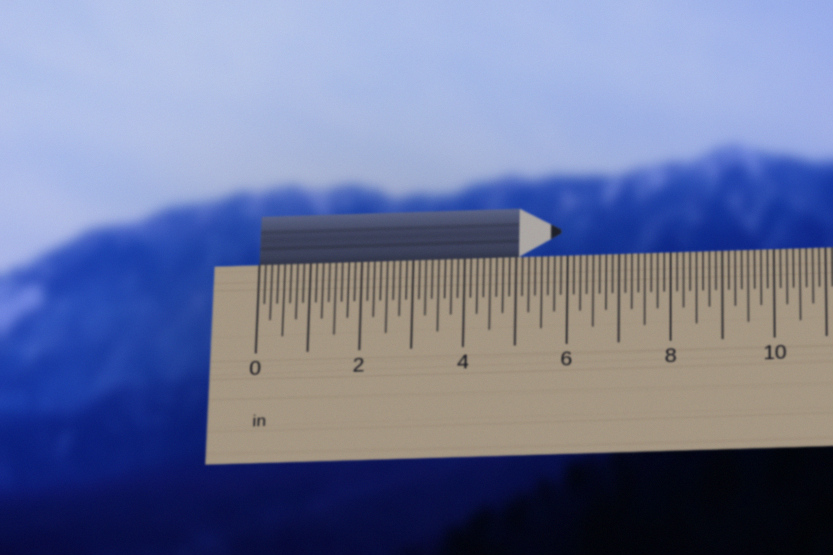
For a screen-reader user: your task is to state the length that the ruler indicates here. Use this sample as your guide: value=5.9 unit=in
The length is value=5.875 unit=in
